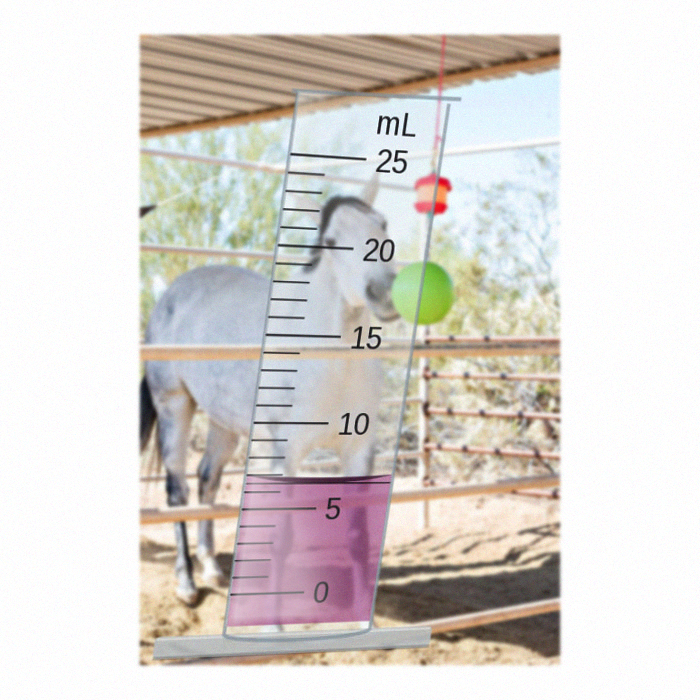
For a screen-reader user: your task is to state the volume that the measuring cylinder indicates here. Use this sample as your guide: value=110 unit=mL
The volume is value=6.5 unit=mL
